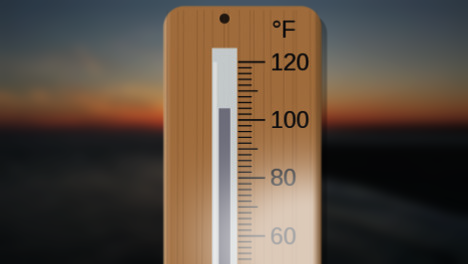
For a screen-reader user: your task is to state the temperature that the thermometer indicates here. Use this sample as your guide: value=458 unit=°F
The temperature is value=104 unit=°F
